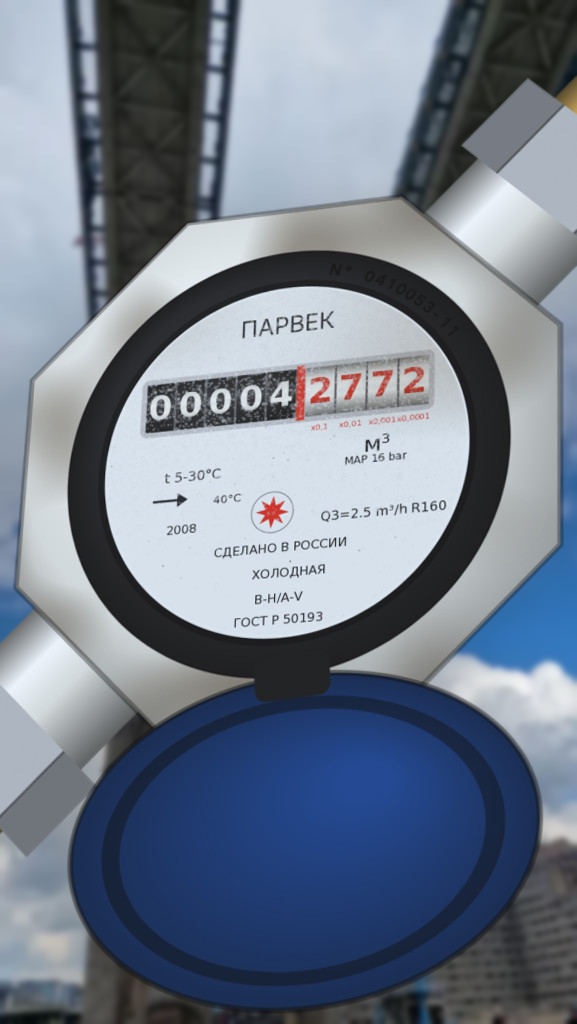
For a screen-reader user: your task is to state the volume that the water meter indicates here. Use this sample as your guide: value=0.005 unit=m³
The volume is value=4.2772 unit=m³
